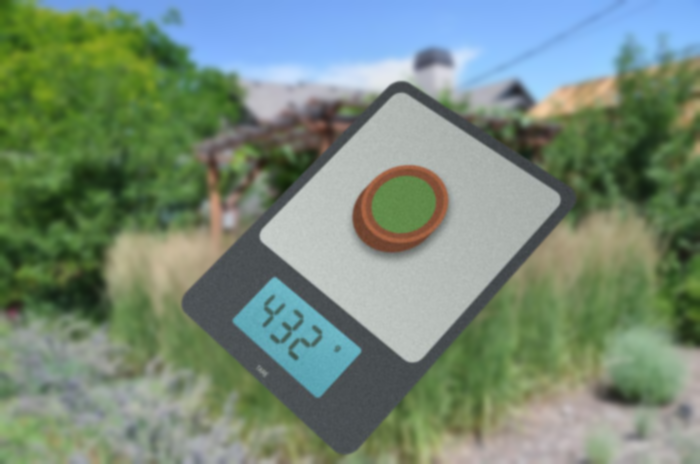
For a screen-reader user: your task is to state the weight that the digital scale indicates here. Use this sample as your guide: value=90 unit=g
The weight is value=432 unit=g
